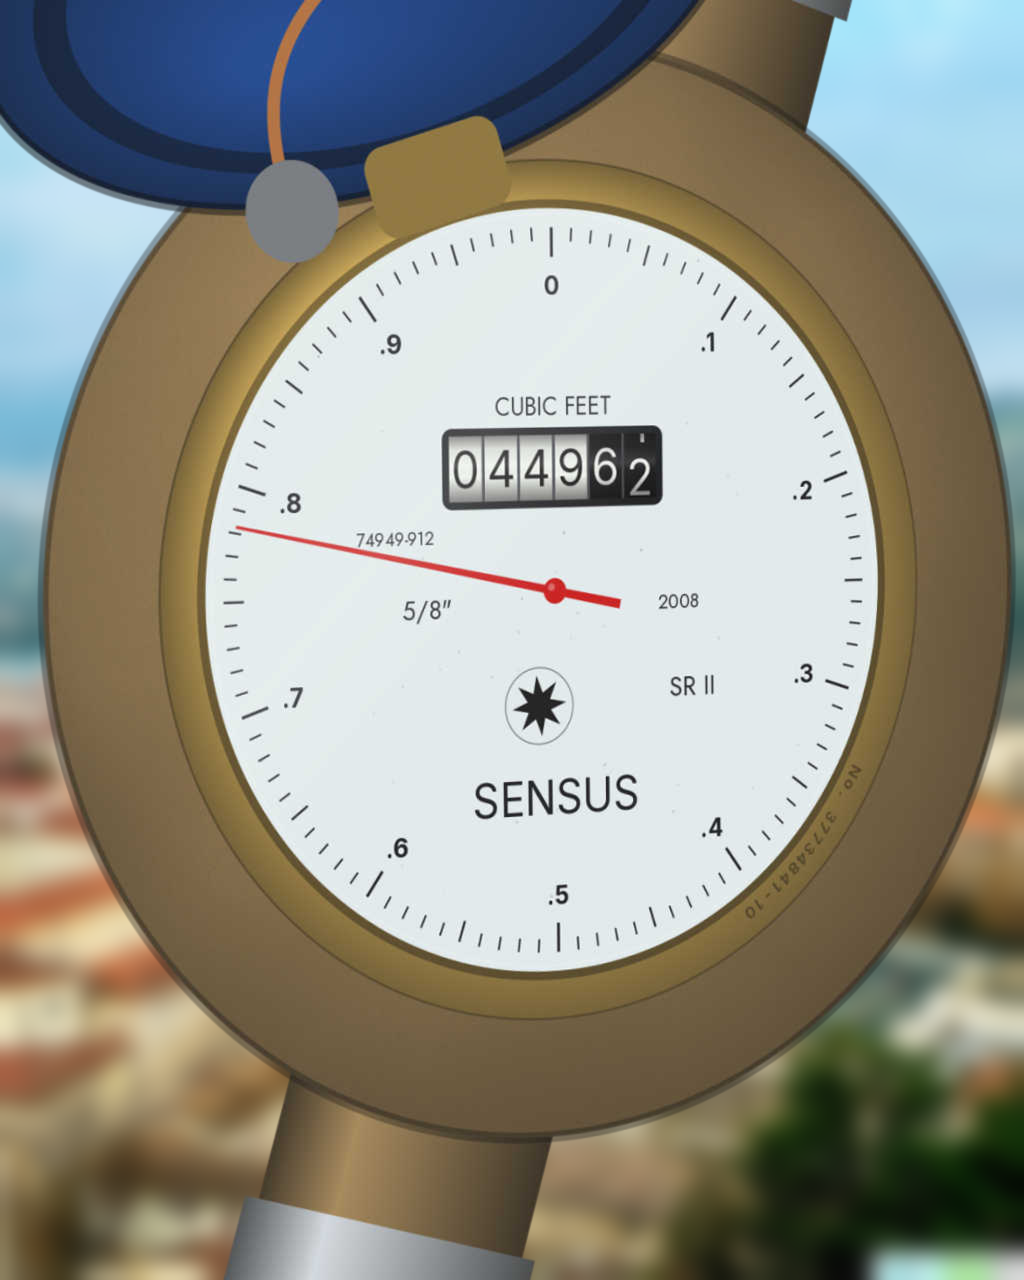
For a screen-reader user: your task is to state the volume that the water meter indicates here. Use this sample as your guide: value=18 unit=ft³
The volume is value=44961.78 unit=ft³
